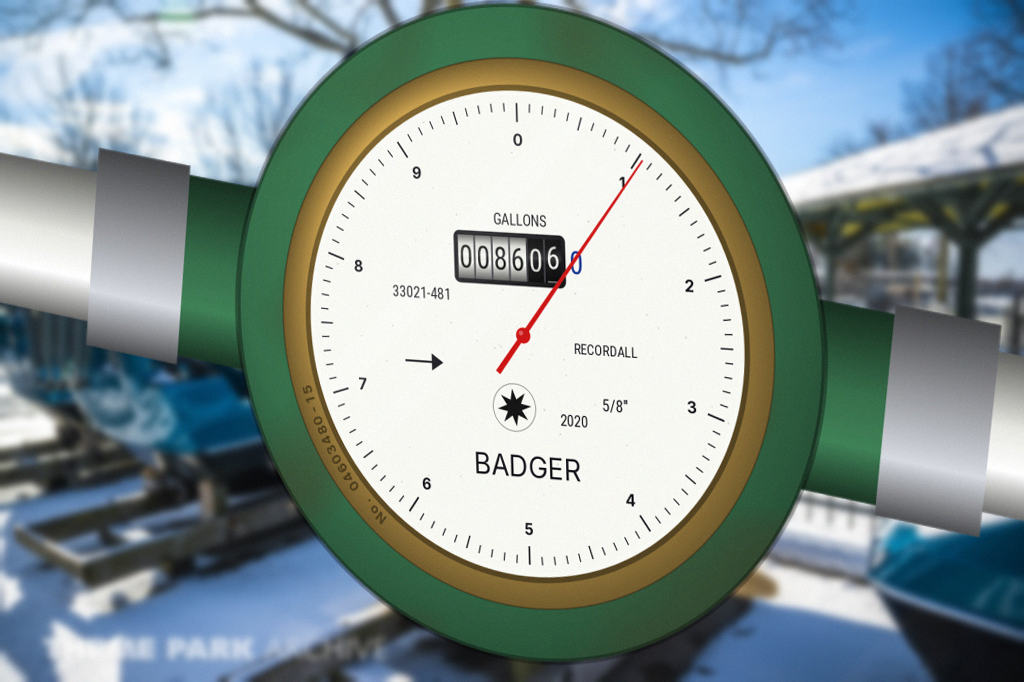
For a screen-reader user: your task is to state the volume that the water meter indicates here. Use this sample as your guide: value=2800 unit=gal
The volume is value=86061.0 unit=gal
